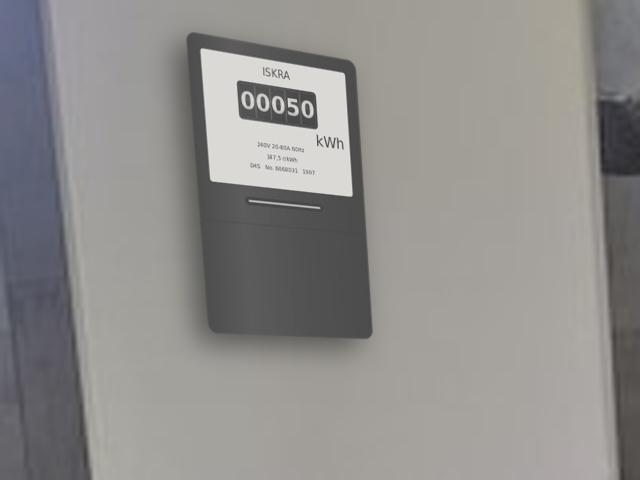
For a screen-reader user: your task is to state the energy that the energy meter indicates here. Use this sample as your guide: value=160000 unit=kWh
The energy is value=50 unit=kWh
